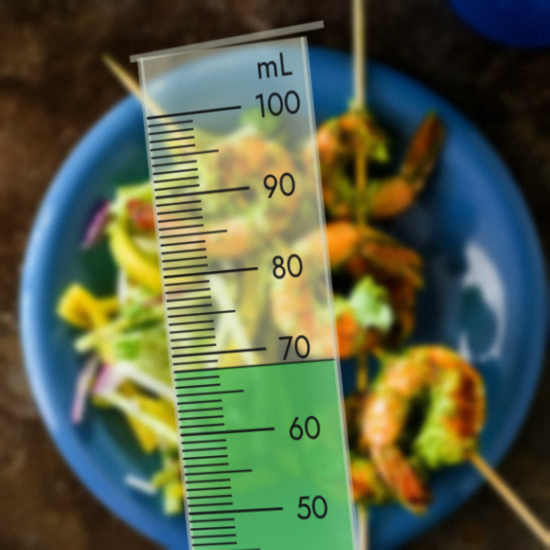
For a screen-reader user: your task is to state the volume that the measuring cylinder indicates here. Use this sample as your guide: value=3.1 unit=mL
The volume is value=68 unit=mL
